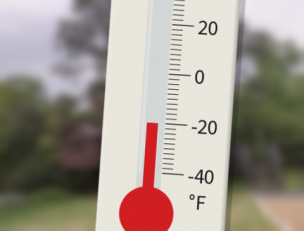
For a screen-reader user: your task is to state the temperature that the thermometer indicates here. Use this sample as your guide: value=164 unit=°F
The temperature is value=-20 unit=°F
